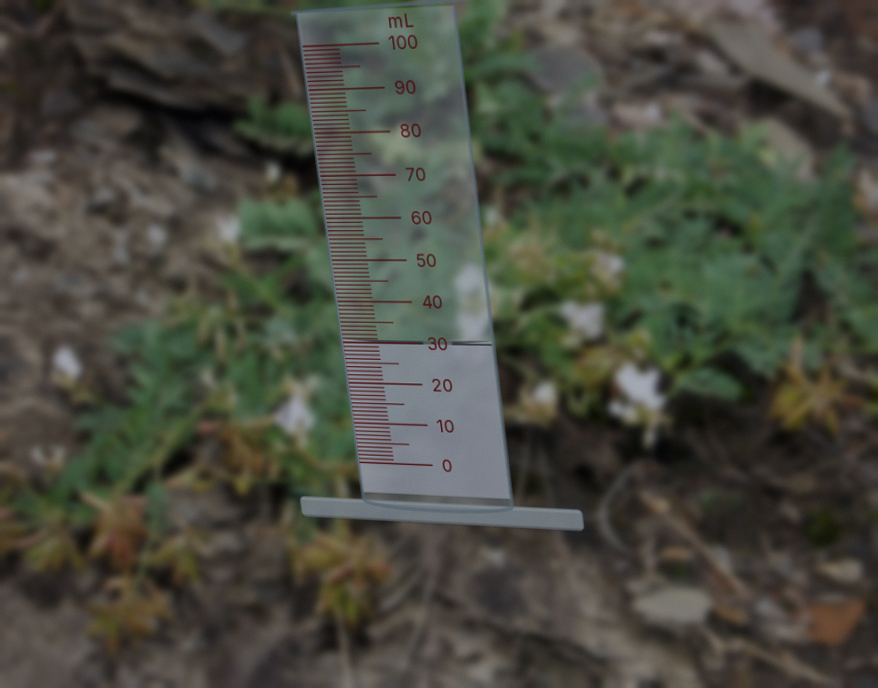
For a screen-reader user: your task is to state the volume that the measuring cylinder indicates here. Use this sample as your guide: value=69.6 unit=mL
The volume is value=30 unit=mL
